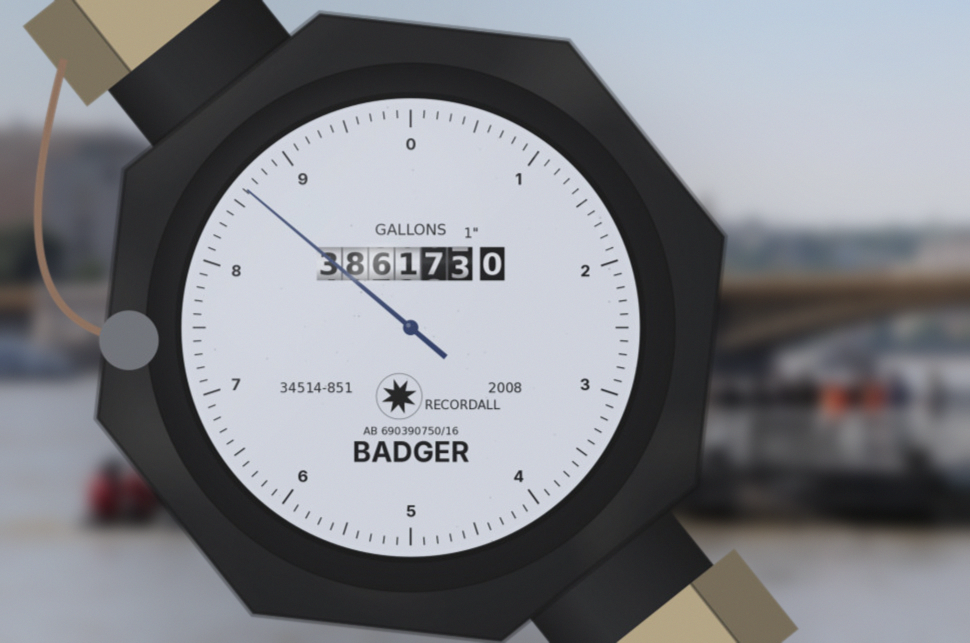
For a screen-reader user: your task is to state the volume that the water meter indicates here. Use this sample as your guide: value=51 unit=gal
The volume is value=3861728.6 unit=gal
